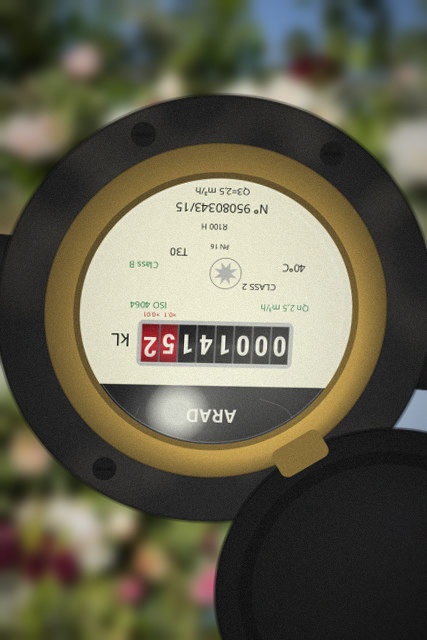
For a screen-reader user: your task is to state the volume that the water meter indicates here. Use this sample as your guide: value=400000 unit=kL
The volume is value=141.52 unit=kL
